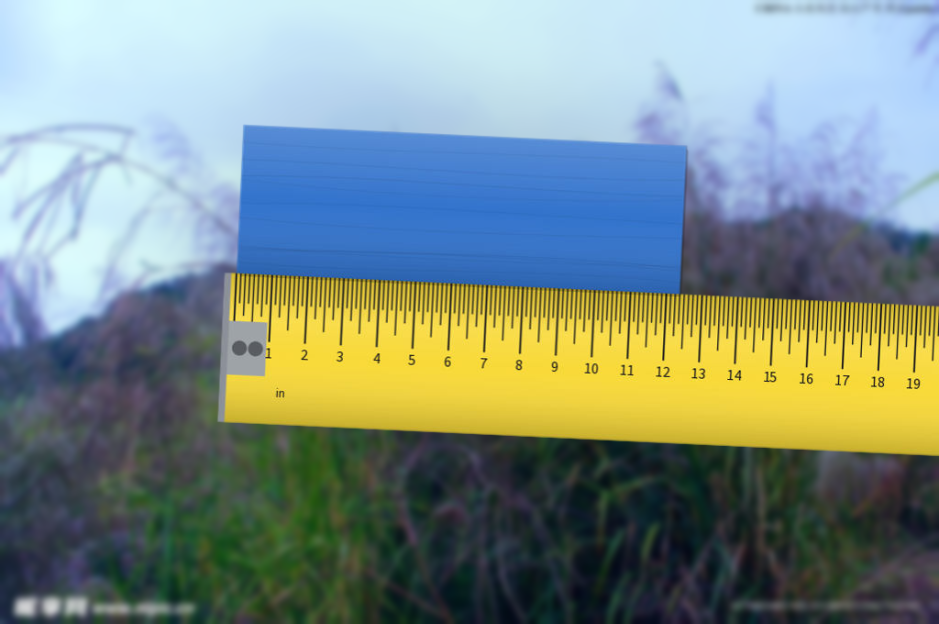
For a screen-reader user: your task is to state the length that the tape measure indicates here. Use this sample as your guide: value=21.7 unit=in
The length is value=12.375 unit=in
